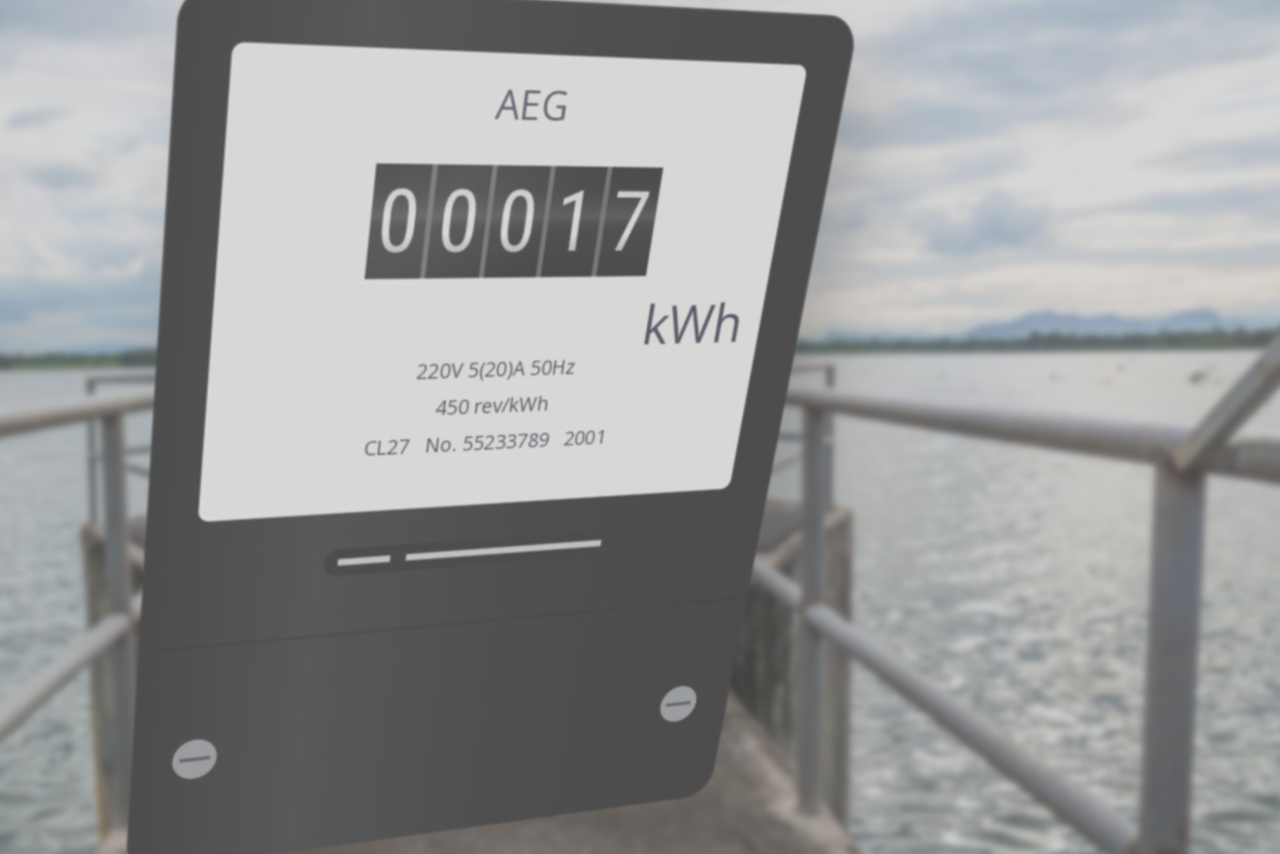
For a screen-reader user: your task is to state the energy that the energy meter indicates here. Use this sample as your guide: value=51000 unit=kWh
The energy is value=17 unit=kWh
